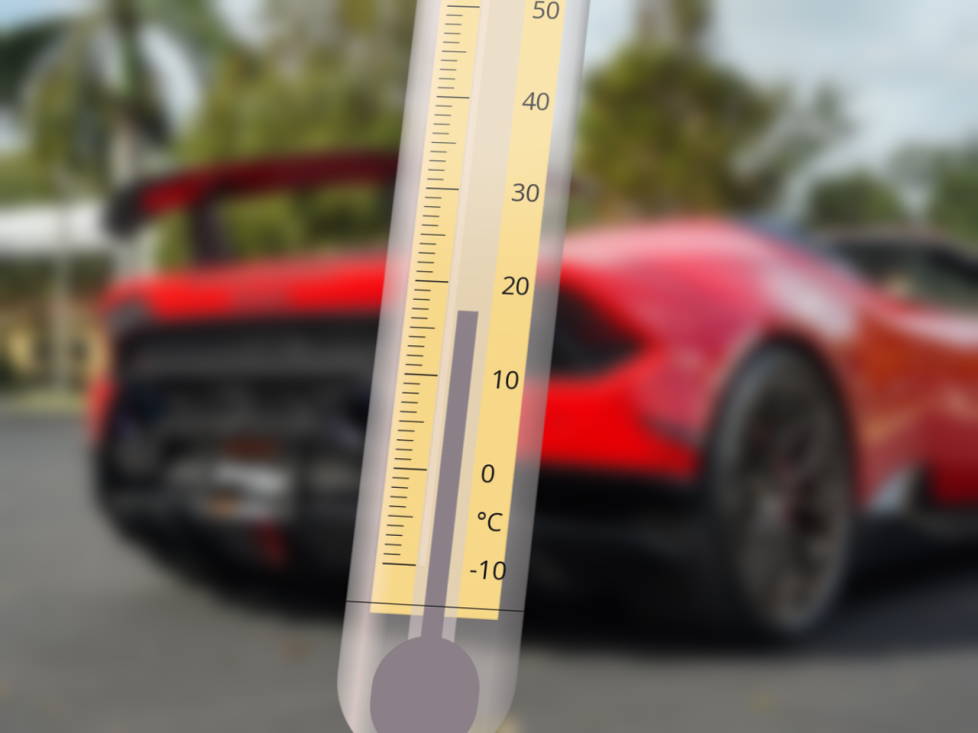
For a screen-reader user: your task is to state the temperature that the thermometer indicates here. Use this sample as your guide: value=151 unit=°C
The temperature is value=17 unit=°C
